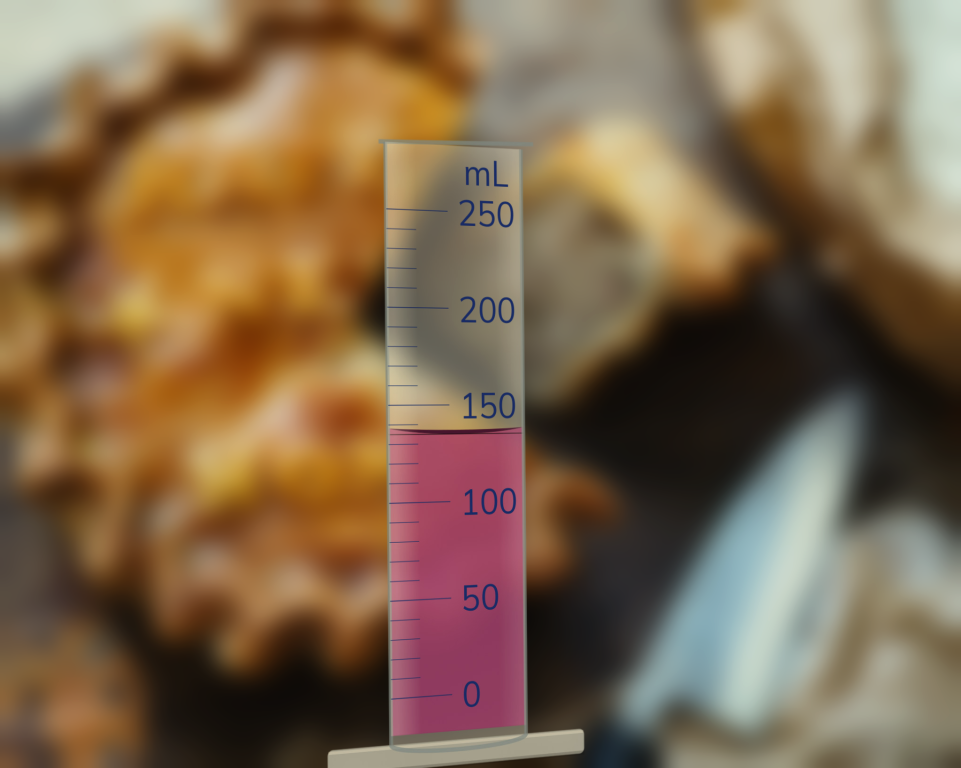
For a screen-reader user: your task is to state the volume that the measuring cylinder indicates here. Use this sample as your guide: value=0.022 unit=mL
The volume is value=135 unit=mL
